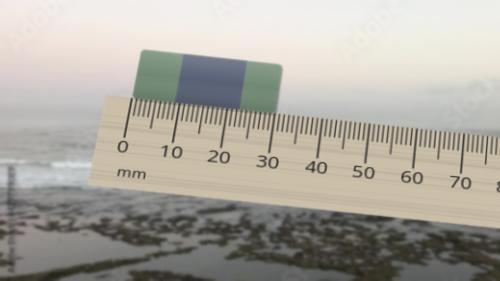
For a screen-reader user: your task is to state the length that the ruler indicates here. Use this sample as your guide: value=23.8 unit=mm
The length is value=30 unit=mm
